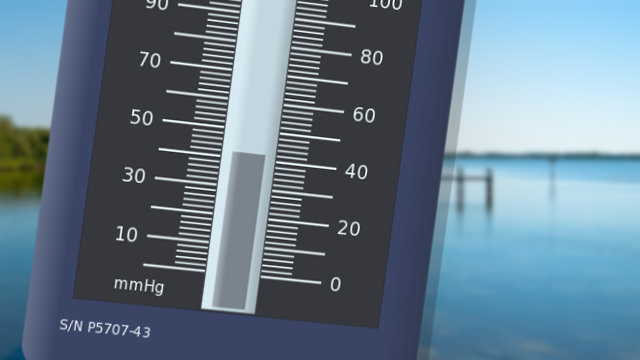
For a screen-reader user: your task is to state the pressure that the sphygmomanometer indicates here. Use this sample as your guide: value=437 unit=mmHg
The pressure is value=42 unit=mmHg
